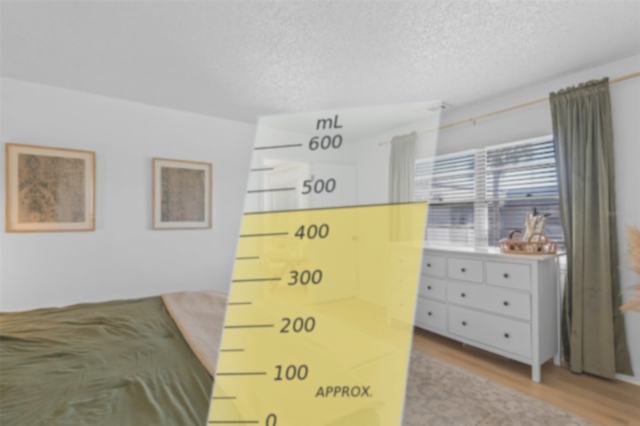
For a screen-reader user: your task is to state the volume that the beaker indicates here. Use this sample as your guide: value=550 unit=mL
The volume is value=450 unit=mL
